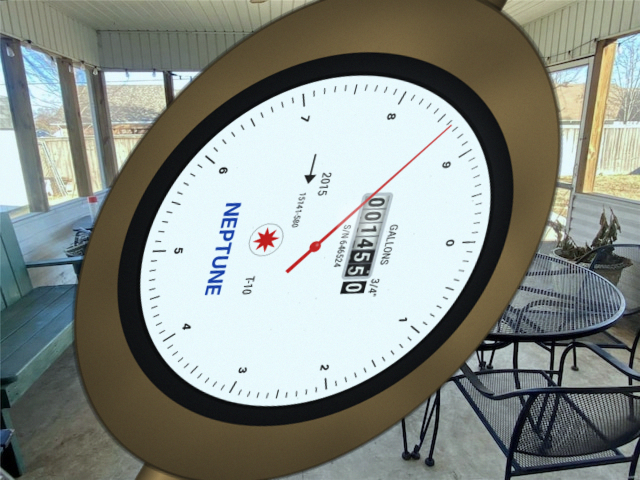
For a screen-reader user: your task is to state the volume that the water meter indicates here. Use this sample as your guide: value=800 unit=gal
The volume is value=14548.6 unit=gal
